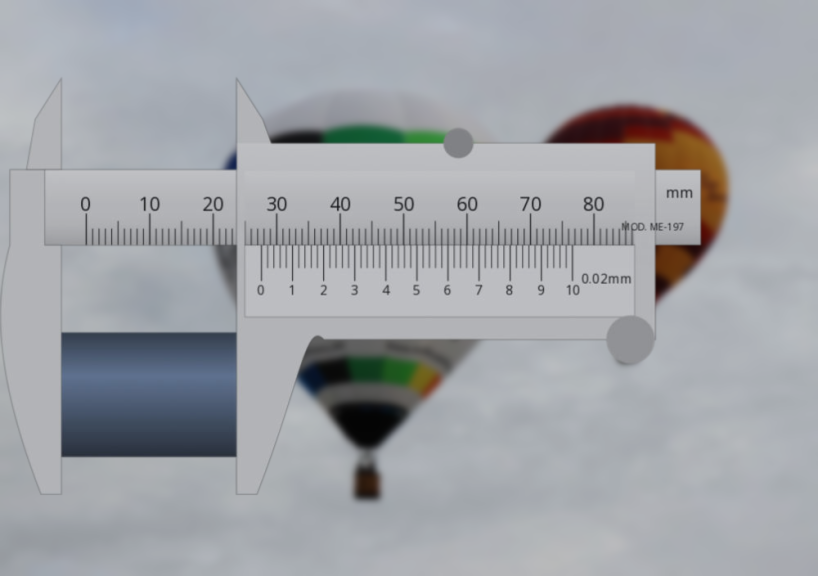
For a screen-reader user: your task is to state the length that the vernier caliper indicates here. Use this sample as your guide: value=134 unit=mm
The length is value=27.6 unit=mm
